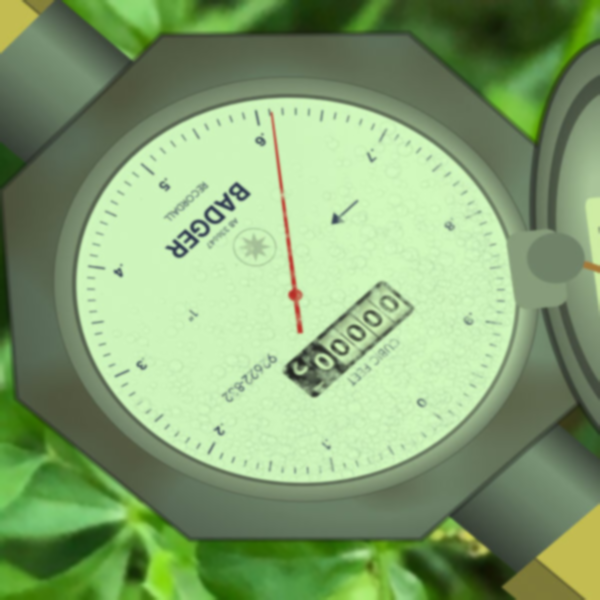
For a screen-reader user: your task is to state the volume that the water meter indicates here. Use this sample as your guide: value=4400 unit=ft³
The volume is value=1.61 unit=ft³
